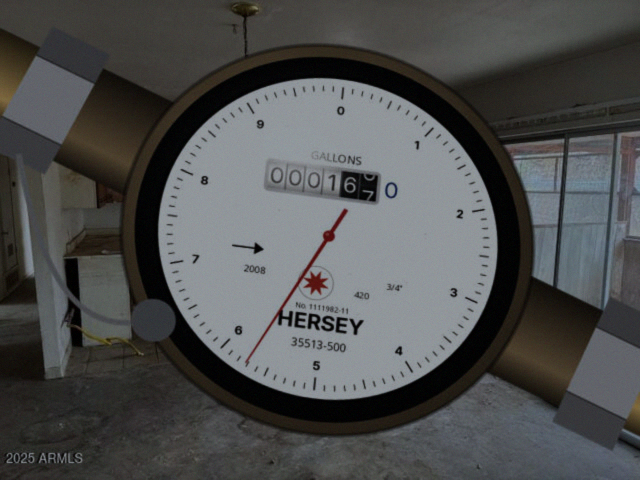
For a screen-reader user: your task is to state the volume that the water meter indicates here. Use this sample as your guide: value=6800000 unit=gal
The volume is value=1665.7 unit=gal
